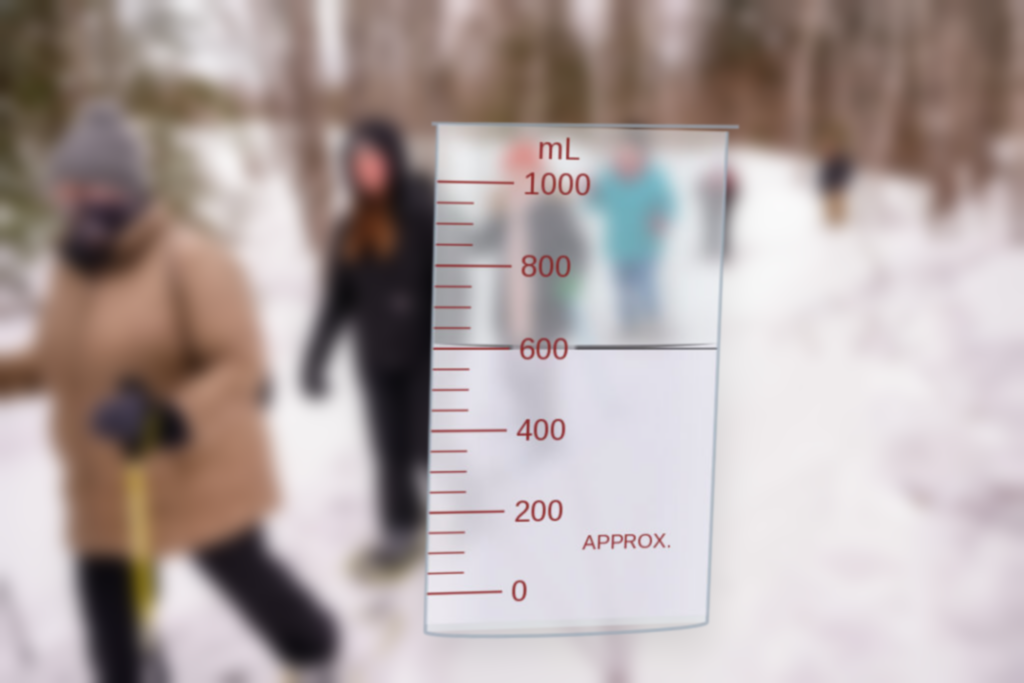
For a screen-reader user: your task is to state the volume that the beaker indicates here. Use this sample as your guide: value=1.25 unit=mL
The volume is value=600 unit=mL
